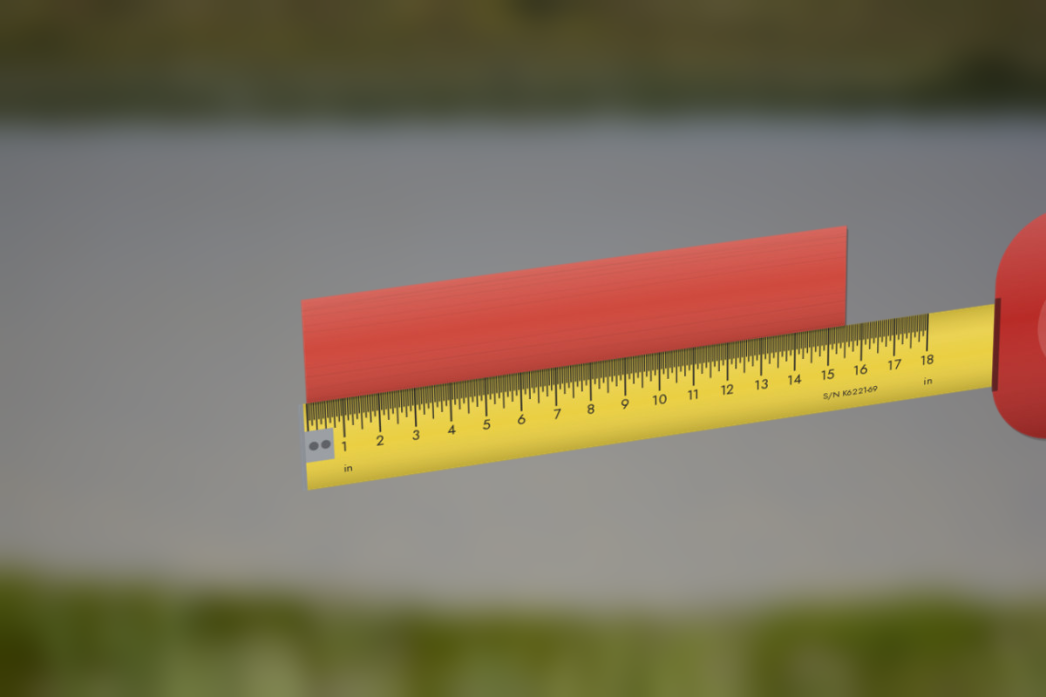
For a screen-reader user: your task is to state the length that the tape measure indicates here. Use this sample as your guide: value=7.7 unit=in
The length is value=15.5 unit=in
